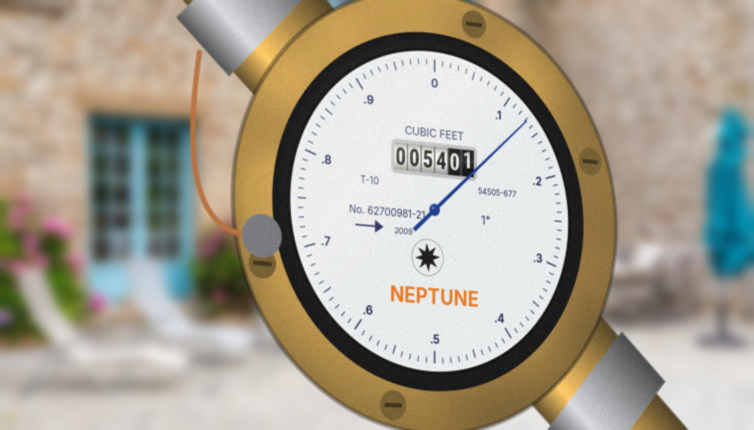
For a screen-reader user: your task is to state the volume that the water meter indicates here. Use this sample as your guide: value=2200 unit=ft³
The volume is value=5401.13 unit=ft³
